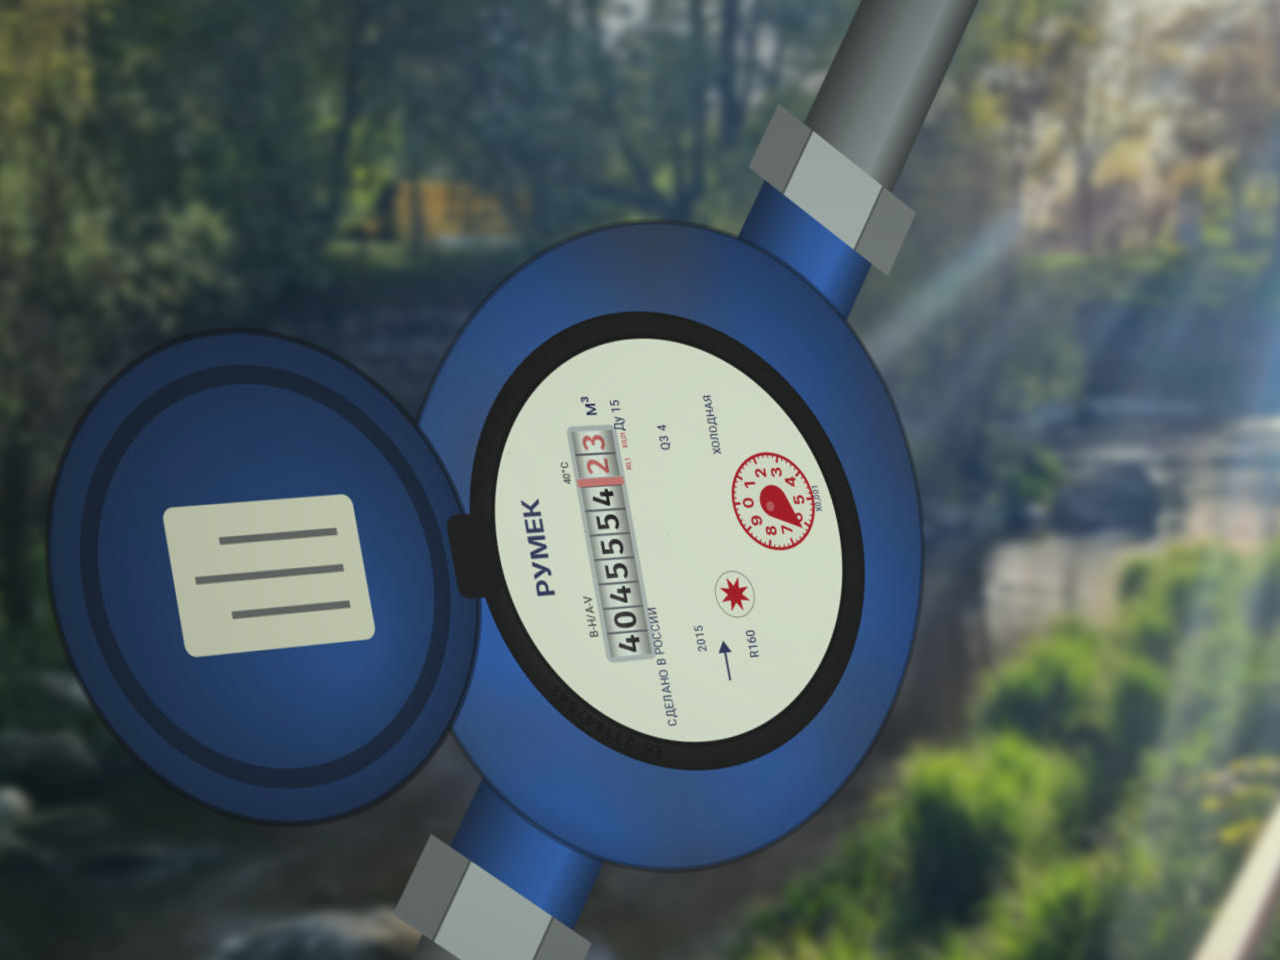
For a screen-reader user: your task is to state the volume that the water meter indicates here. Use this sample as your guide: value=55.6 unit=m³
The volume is value=4045554.236 unit=m³
